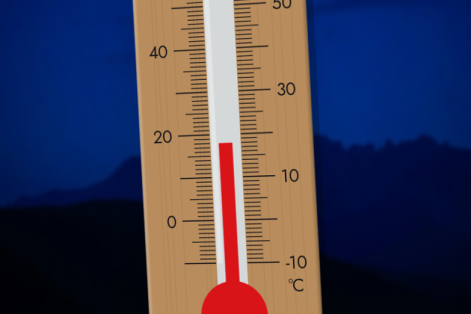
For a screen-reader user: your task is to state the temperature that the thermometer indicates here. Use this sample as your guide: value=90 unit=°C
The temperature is value=18 unit=°C
